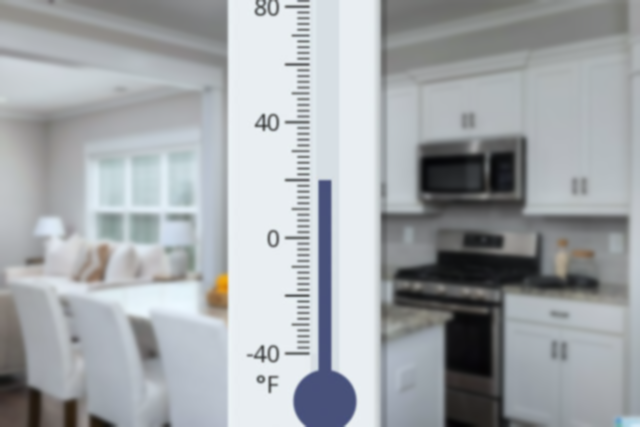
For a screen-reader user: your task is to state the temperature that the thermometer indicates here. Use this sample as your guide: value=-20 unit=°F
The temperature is value=20 unit=°F
